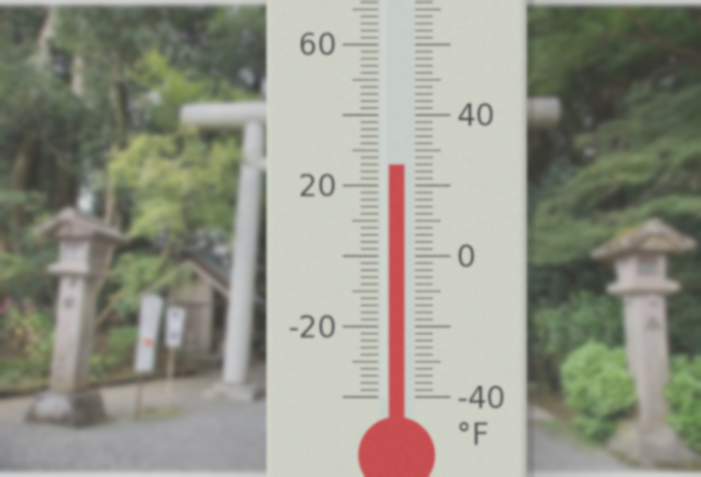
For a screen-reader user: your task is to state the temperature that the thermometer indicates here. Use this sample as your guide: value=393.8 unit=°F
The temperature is value=26 unit=°F
